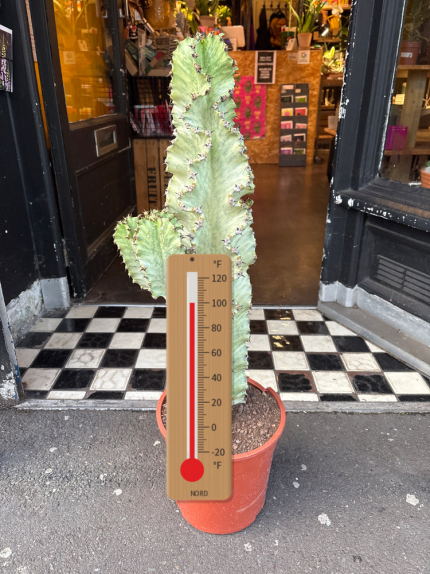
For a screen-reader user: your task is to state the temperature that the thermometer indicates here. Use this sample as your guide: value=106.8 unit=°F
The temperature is value=100 unit=°F
